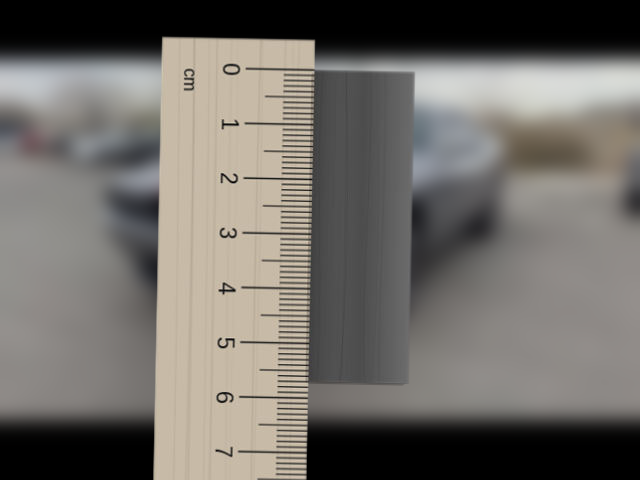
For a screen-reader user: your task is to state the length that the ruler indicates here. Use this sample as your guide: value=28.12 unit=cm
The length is value=5.7 unit=cm
